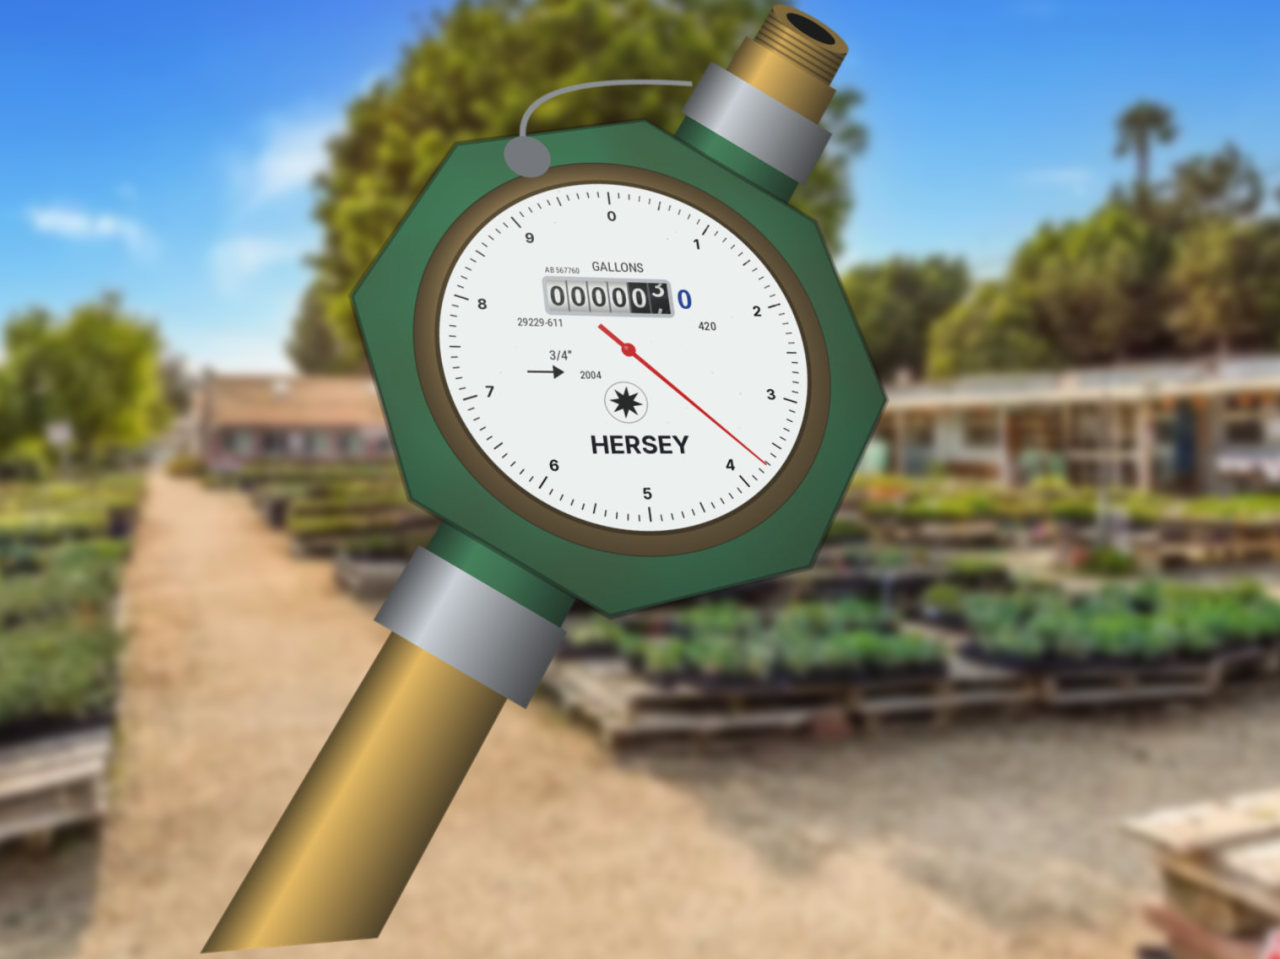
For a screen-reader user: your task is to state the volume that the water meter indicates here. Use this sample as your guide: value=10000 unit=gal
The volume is value=33.7 unit=gal
